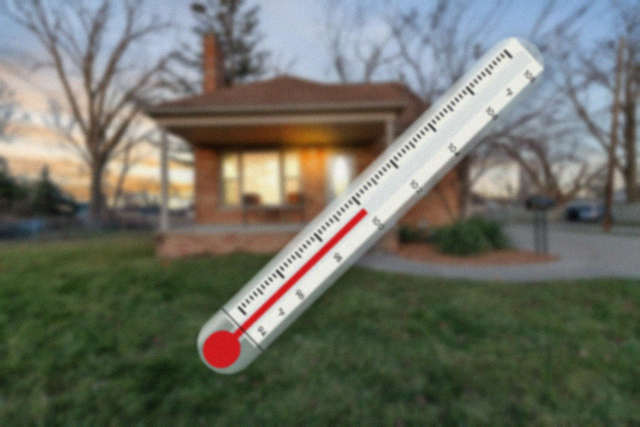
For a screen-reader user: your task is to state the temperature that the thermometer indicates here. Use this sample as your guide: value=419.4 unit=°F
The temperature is value=100 unit=°F
